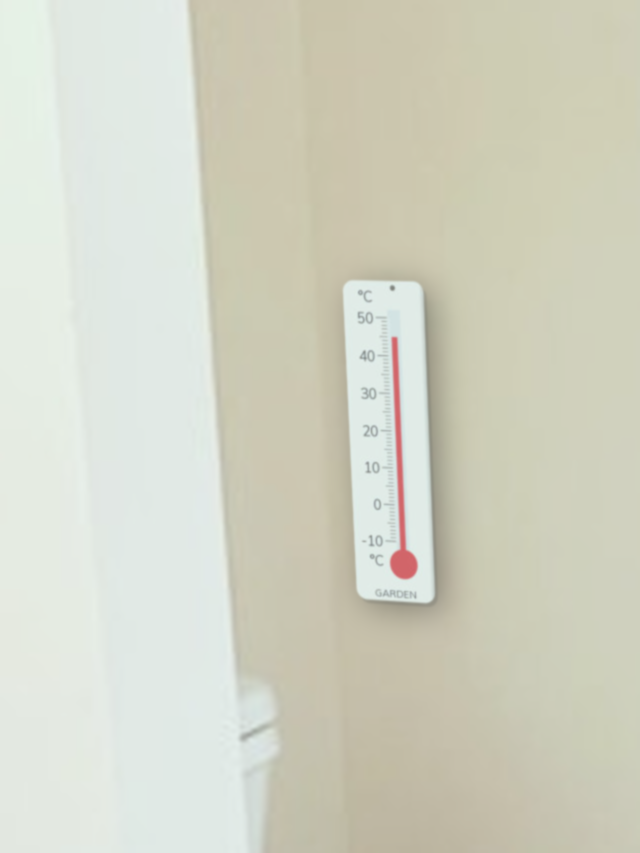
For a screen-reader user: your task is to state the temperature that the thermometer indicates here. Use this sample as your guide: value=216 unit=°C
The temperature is value=45 unit=°C
